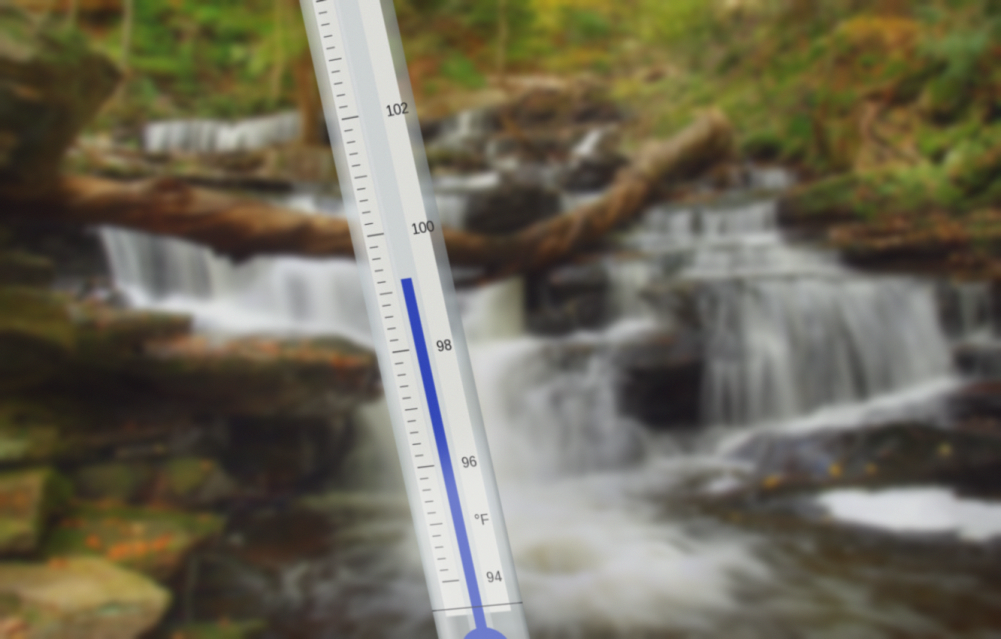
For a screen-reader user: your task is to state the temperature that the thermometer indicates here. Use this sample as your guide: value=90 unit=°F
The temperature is value=99.2 unit=°F
